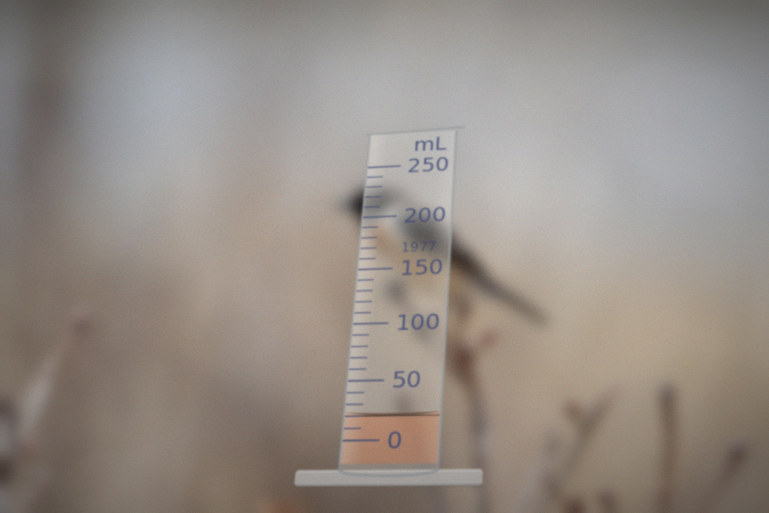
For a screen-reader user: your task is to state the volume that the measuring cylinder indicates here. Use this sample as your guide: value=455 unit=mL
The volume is value=20 unit=mL
